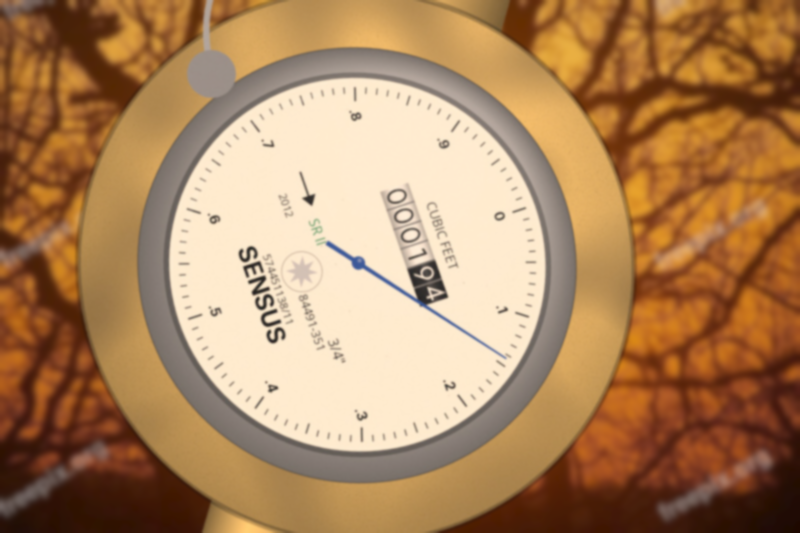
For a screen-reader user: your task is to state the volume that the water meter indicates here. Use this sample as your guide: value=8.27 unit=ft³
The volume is value=194.14 unit=ft³
